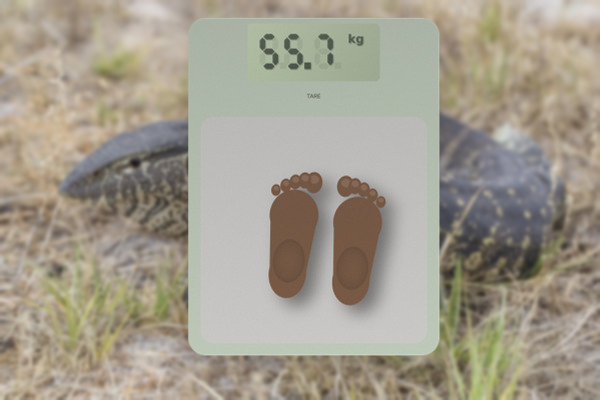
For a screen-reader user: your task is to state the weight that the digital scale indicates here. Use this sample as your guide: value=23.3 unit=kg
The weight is value=55.7 unit=kg
